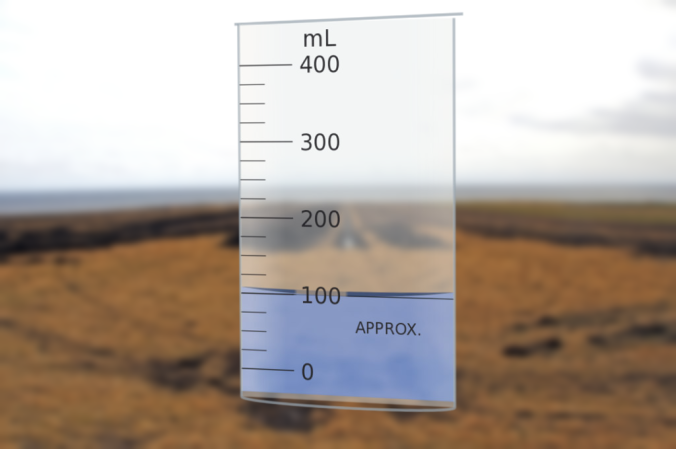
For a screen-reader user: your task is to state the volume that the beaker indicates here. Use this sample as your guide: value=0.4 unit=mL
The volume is value=100 unit=mL
